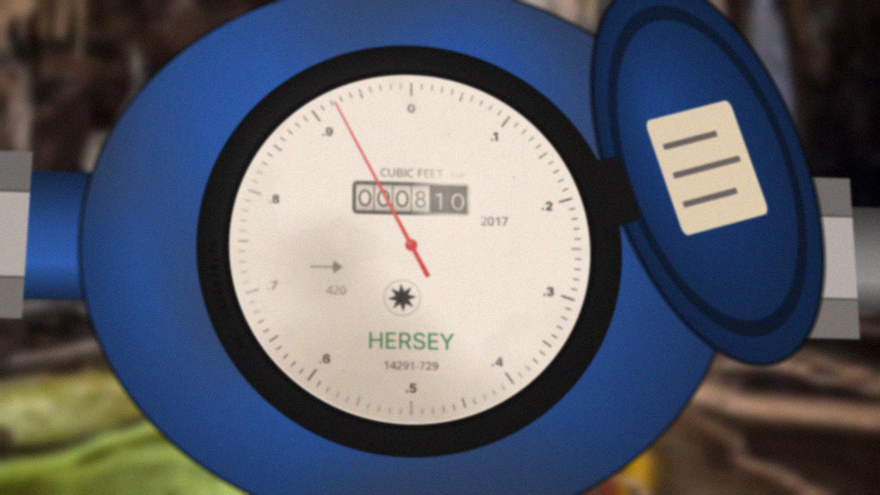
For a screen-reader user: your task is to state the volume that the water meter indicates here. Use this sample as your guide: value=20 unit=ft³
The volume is value=809.92 unit=ft³
